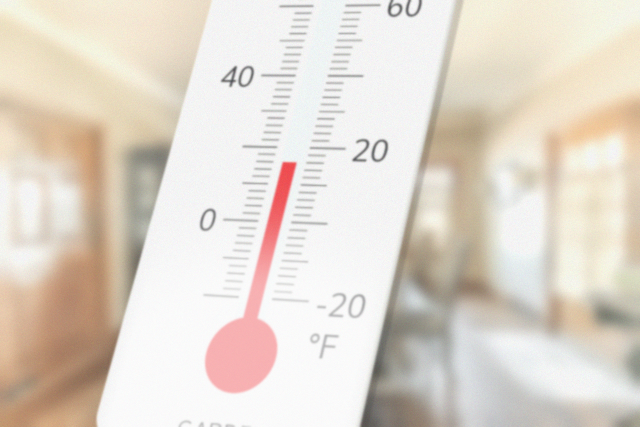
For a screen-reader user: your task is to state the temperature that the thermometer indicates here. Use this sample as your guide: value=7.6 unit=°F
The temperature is value=16 unit=°F
